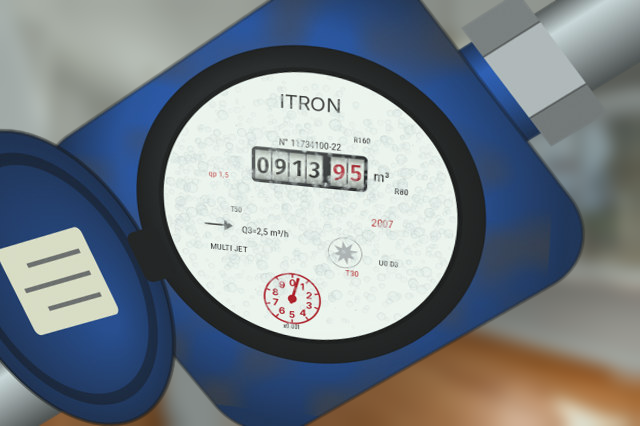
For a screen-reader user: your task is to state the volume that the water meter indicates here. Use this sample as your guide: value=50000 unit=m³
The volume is value=913.950 unit=m³
